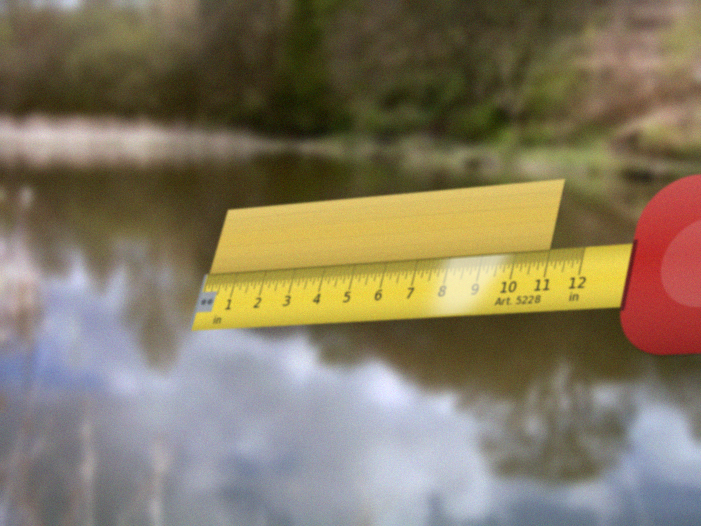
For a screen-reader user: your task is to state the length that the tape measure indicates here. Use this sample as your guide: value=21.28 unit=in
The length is value=11 unit=in
